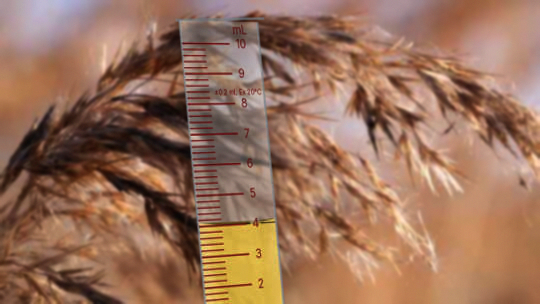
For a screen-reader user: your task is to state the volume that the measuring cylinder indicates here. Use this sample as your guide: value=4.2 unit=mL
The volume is value=4 unit=mL
